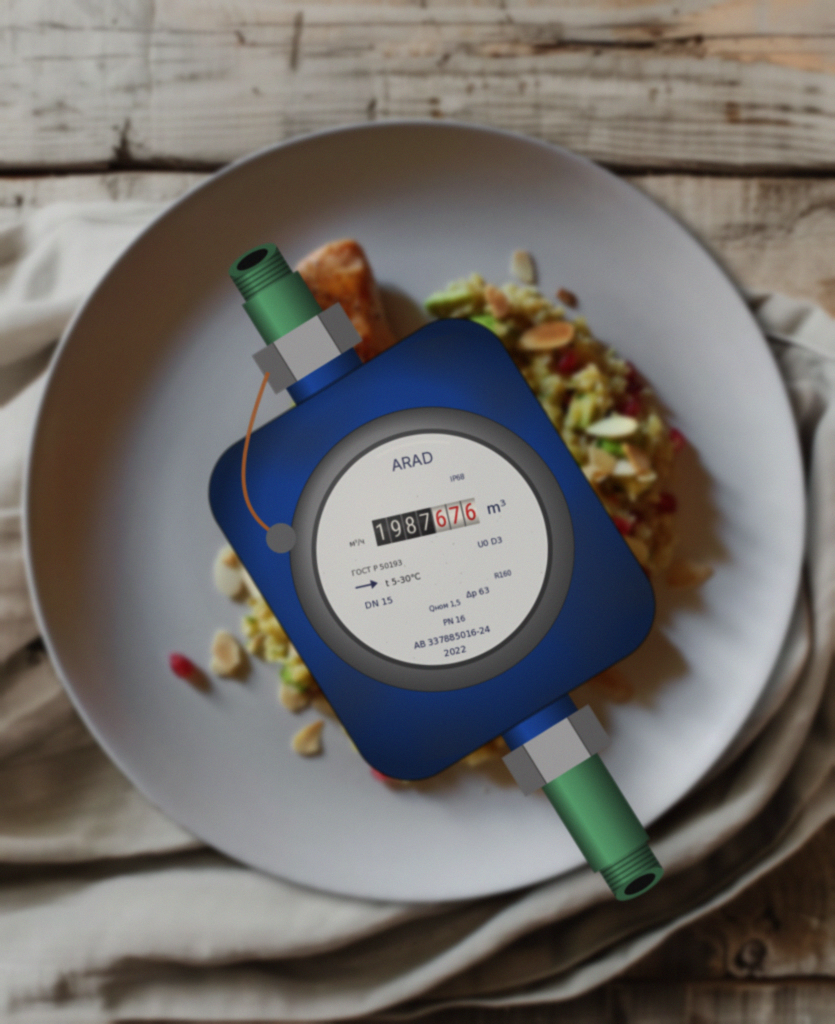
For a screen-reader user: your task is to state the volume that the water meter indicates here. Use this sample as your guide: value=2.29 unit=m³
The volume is value=1987.676 unit=m³
